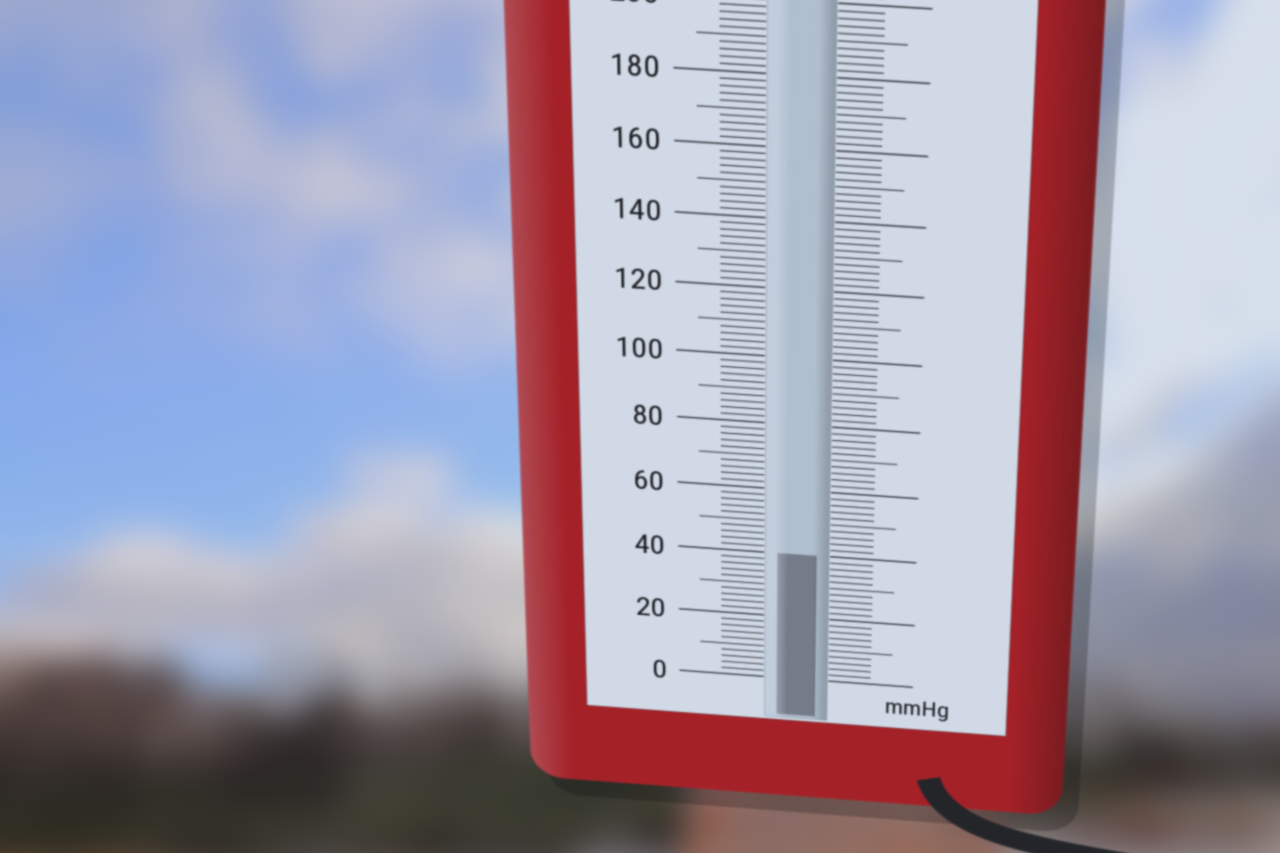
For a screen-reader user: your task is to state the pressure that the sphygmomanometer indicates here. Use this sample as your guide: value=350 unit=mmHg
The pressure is value=40 unit=mmHg
